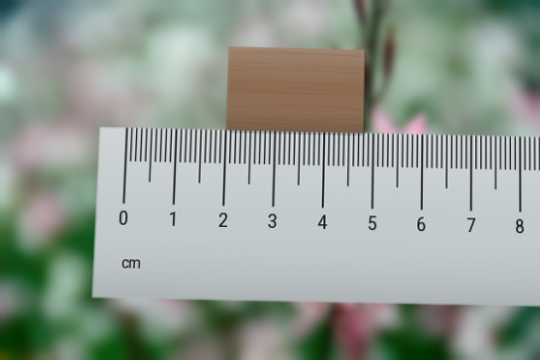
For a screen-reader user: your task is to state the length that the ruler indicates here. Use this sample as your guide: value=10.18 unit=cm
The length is value=2.8 unit=cm
